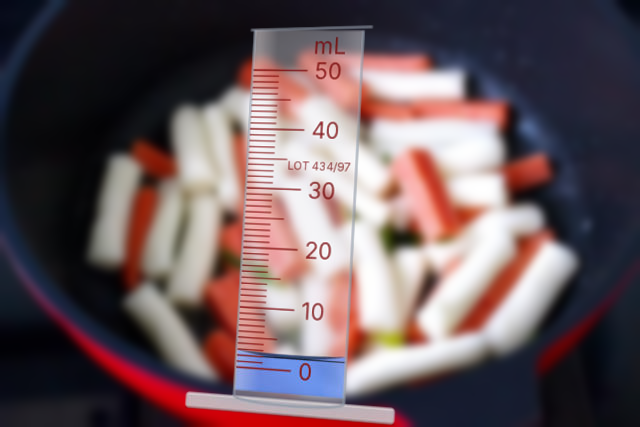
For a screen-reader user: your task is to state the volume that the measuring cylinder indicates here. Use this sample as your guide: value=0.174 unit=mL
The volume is value=2 unit=mL
